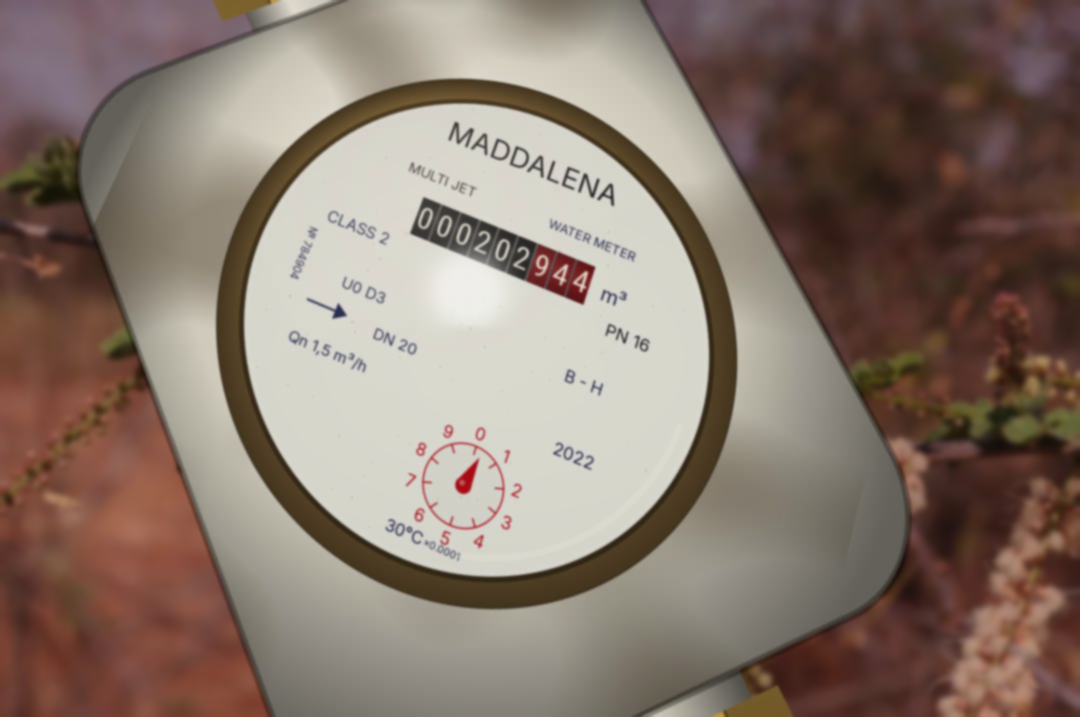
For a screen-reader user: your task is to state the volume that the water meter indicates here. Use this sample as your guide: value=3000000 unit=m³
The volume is value=202.9440 unit=m³
